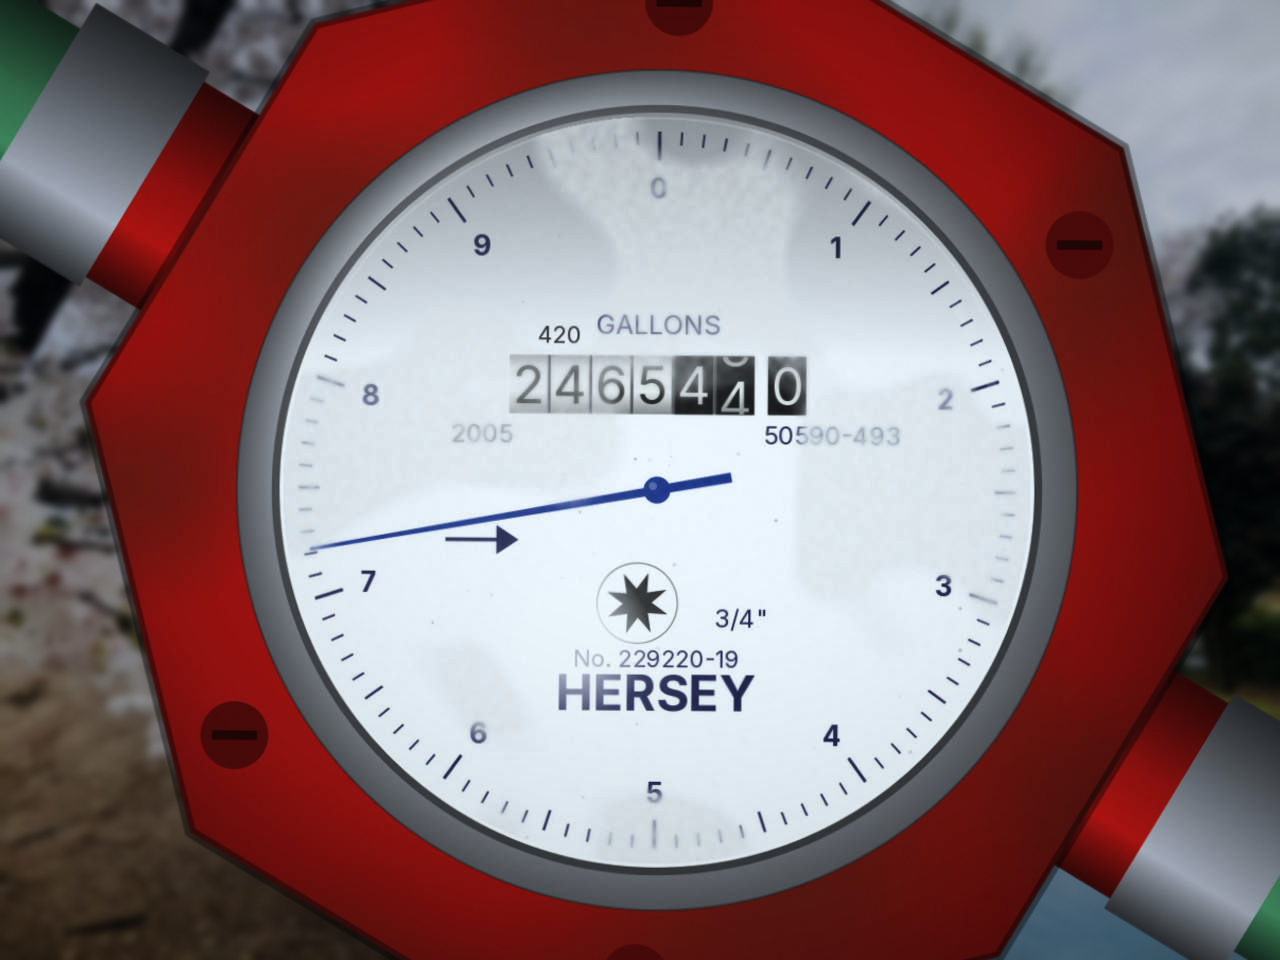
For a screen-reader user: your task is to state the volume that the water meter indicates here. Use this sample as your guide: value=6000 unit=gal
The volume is value=2465437.2 unit=gal
